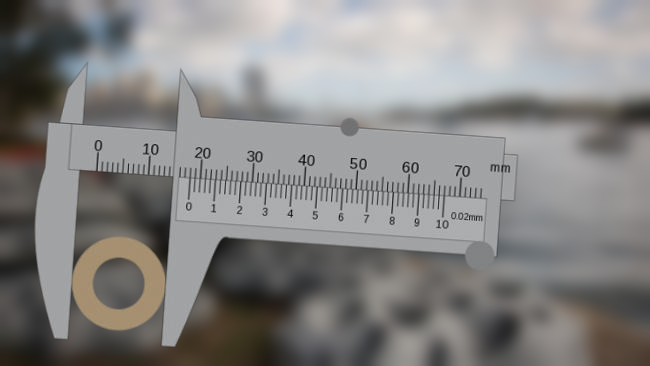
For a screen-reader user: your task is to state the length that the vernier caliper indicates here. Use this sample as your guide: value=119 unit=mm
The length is value=18.0 unit=mm
